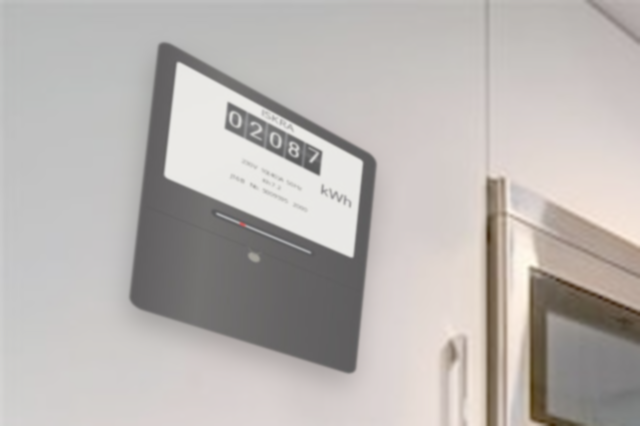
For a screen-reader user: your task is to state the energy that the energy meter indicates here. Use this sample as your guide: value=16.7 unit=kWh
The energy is value=2087 unit=kWh
